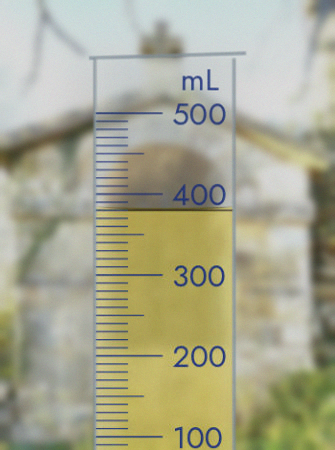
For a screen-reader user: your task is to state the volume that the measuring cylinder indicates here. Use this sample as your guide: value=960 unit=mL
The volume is value=380 unit=mL
